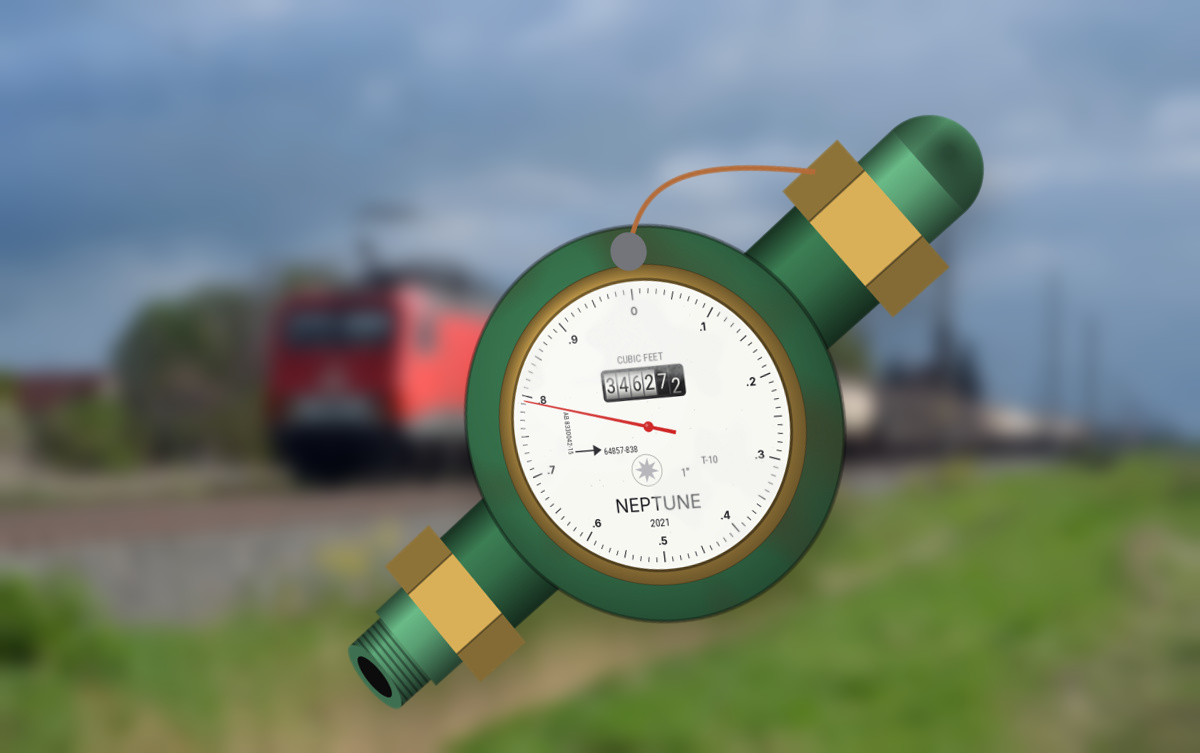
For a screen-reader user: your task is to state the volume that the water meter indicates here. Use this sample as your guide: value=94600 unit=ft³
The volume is value=346271.79 unit=ft³
